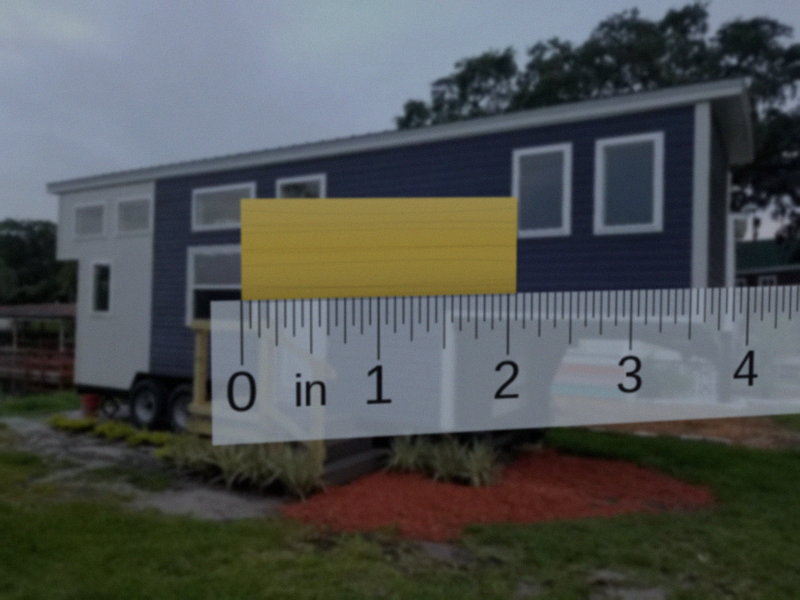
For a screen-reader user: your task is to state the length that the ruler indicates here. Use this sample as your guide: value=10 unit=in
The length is value=2.0625 unit=in
